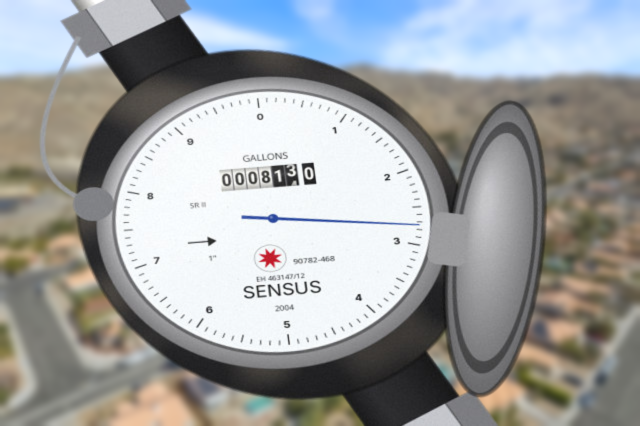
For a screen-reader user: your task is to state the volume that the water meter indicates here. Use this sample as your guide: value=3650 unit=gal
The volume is value=8132.7 unit=gal
